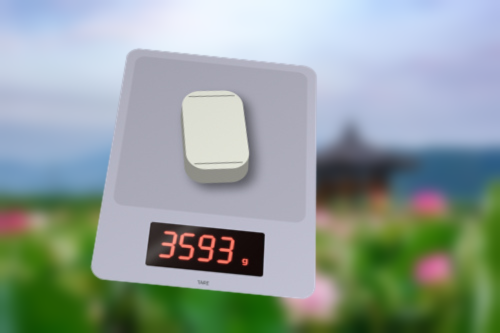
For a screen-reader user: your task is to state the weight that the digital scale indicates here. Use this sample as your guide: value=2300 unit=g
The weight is value=3593 unit=g
